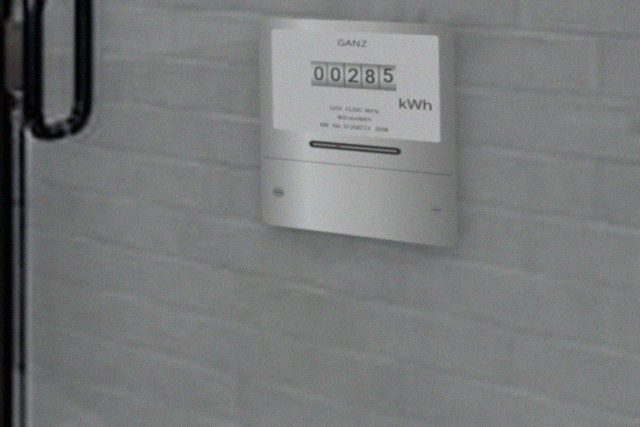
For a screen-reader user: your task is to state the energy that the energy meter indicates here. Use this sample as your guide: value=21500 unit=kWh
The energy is value=285 unit=kWh
